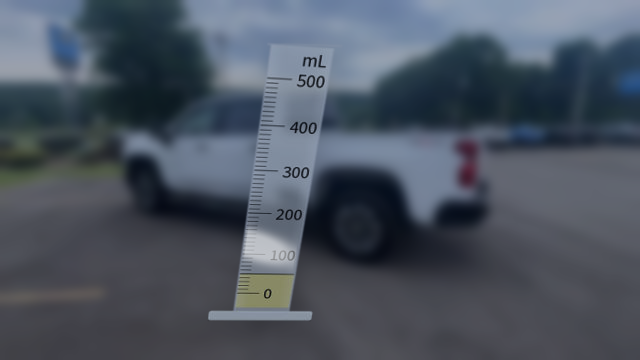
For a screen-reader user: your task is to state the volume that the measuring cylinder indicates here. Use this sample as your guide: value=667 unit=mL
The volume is value=50 unit=mL
